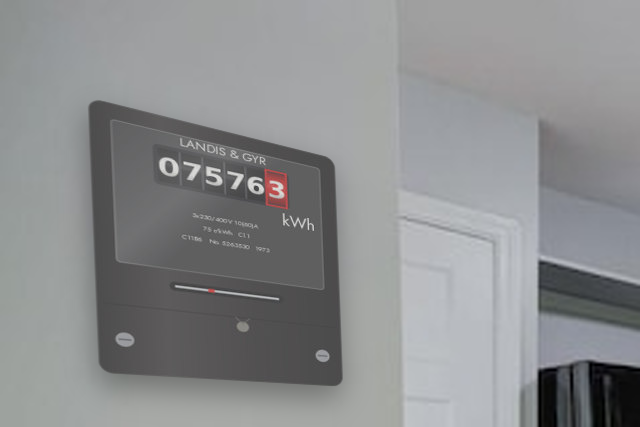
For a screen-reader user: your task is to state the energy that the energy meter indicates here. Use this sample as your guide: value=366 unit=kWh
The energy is value=7576.3 unit=kWh
